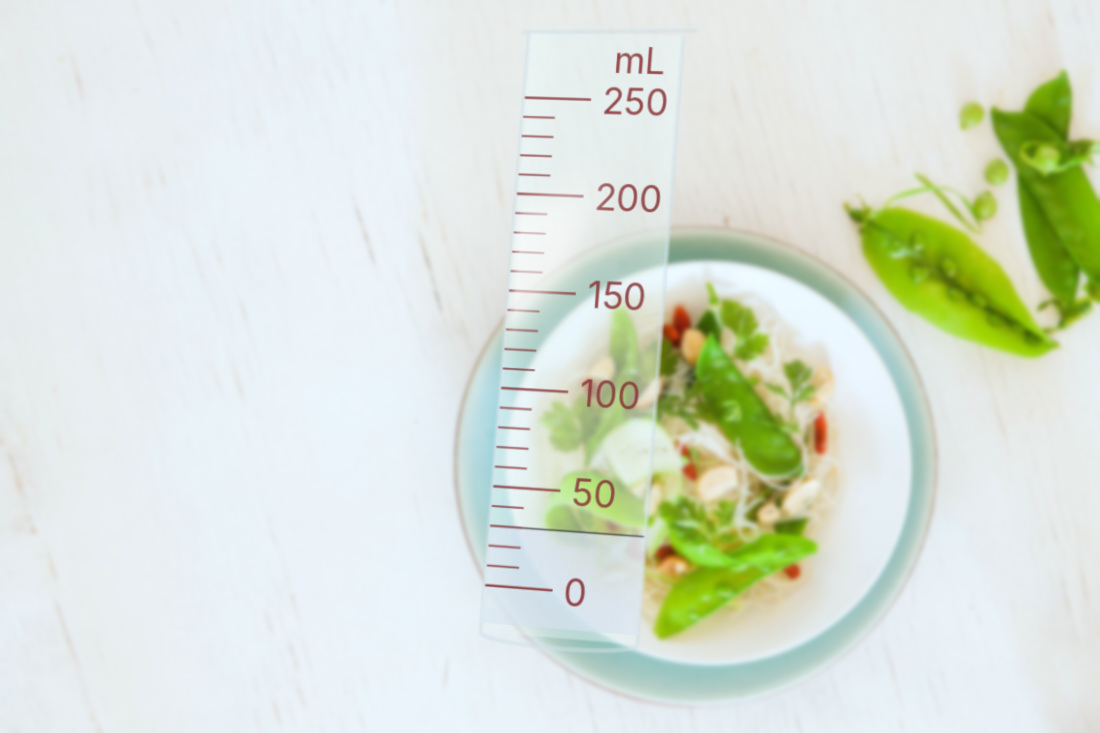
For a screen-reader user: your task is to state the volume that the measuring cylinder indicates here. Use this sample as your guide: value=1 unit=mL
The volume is value=30 unit=mL
